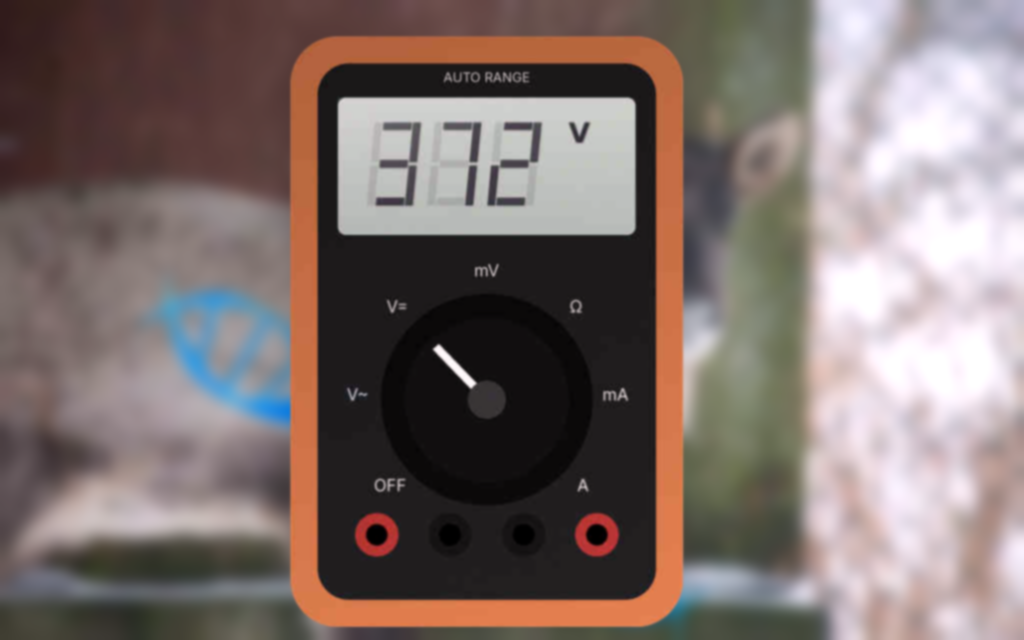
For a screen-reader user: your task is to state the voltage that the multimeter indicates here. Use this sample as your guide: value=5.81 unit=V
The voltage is value=372 unit=V
